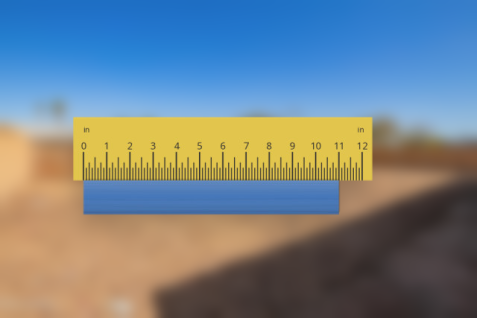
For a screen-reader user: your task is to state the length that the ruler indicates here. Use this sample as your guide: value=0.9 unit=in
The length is value=11 unit=in
